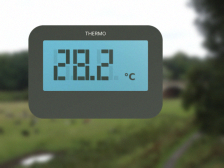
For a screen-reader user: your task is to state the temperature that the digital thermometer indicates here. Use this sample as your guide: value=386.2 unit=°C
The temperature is value=28.2 unit=°C
